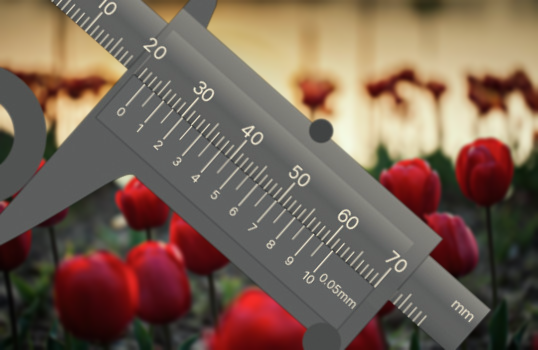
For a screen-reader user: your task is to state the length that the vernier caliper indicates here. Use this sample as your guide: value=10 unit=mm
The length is value=22.4 unit=mm
